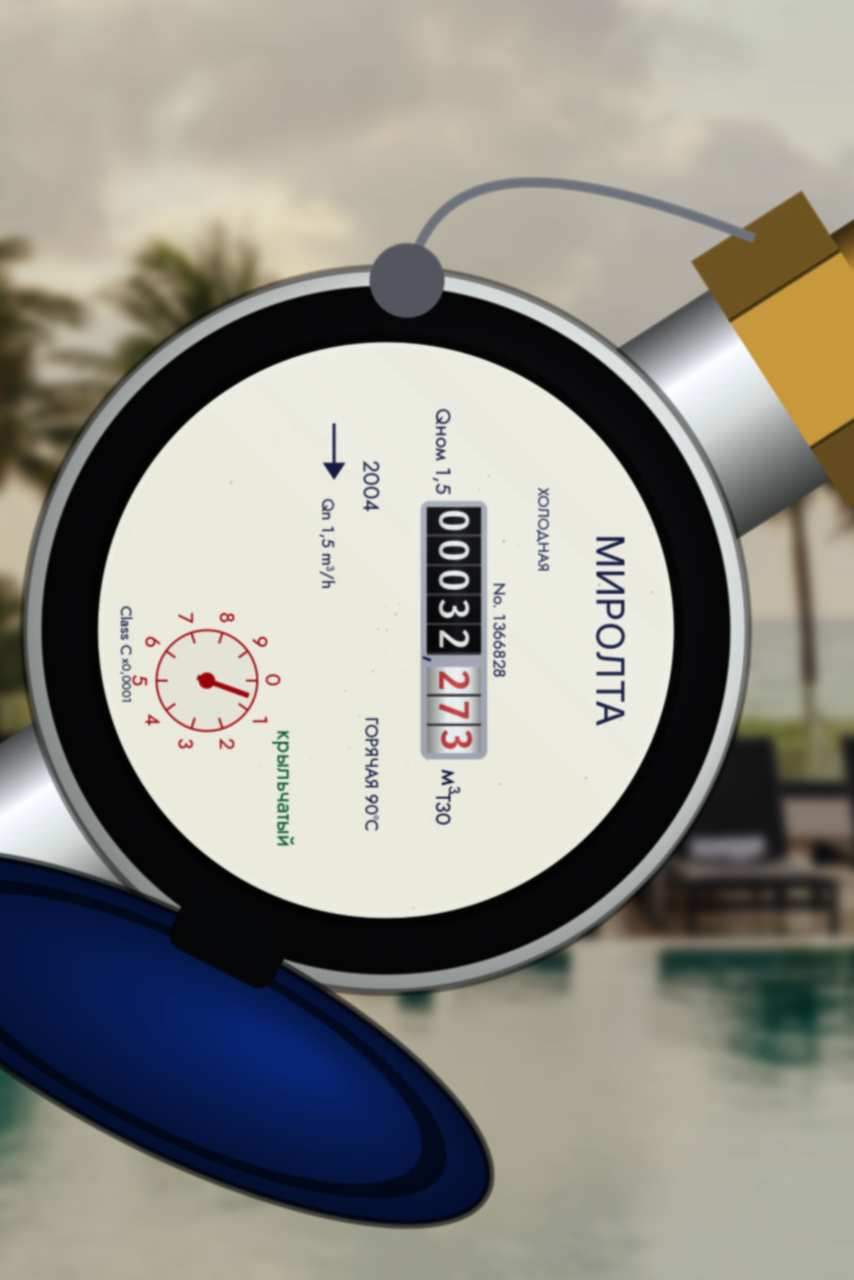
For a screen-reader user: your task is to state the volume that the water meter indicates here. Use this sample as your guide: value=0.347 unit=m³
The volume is value=32.2730 unit=m³
